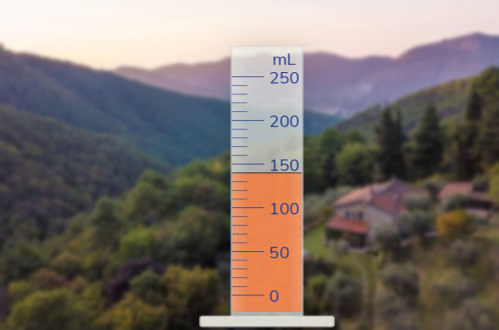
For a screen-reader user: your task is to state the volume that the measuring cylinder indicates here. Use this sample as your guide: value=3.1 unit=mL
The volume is value=140 unit=mL
